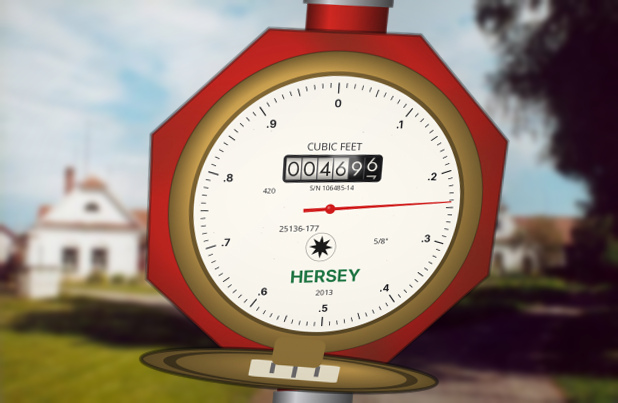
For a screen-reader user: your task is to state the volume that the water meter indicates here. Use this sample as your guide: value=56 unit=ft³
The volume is value=4696.24 unit=ft³
